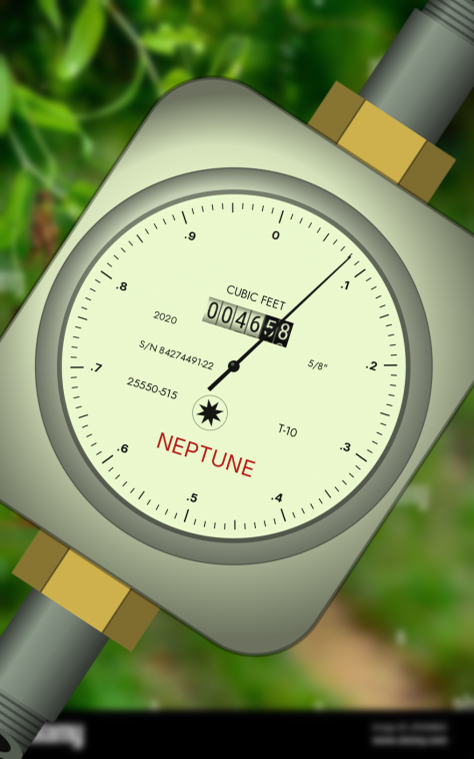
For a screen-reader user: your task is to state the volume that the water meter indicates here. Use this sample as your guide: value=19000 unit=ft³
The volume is value=4658.08 unit=ft³
